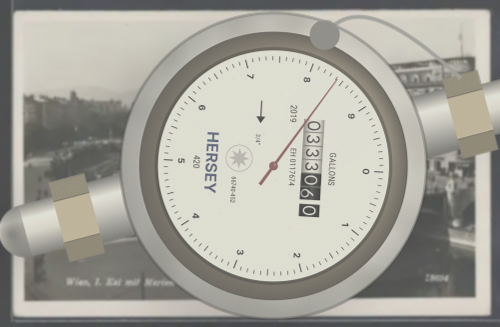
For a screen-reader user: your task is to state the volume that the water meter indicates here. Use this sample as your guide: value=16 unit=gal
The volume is value=333058.4 unit=gal
